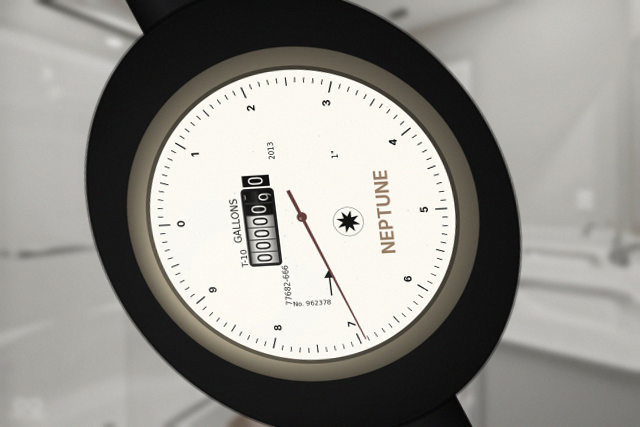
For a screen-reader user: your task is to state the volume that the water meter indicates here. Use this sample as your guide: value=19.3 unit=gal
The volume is value=86.9 unit=gal
